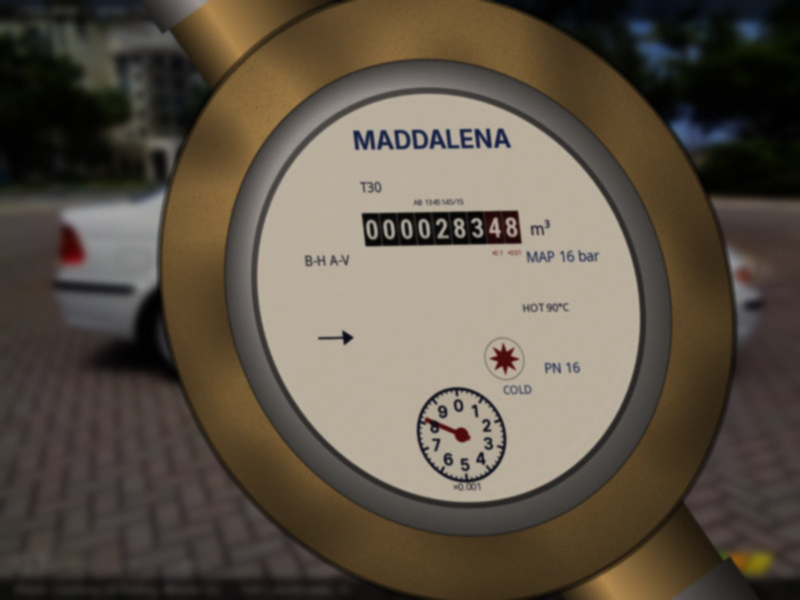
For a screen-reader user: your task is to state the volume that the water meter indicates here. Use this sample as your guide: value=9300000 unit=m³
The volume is value=283.488 unit=m³
